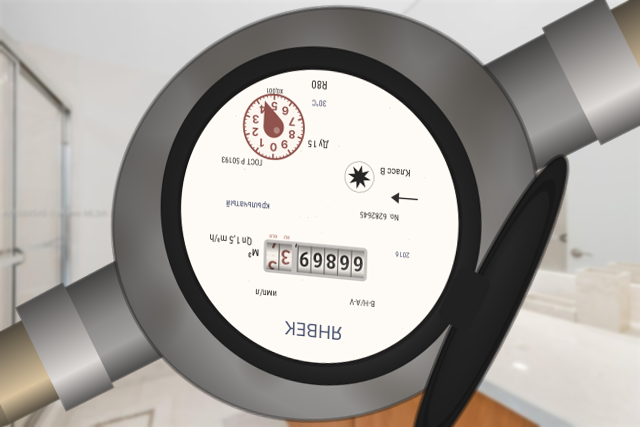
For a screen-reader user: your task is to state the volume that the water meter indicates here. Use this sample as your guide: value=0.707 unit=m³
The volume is value=66869.334 unit=m³
